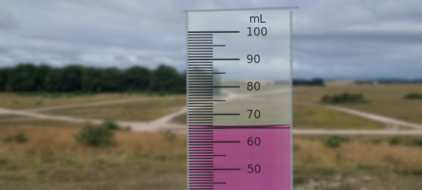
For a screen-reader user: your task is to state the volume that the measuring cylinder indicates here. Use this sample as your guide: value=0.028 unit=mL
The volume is value=65 unit=mL
